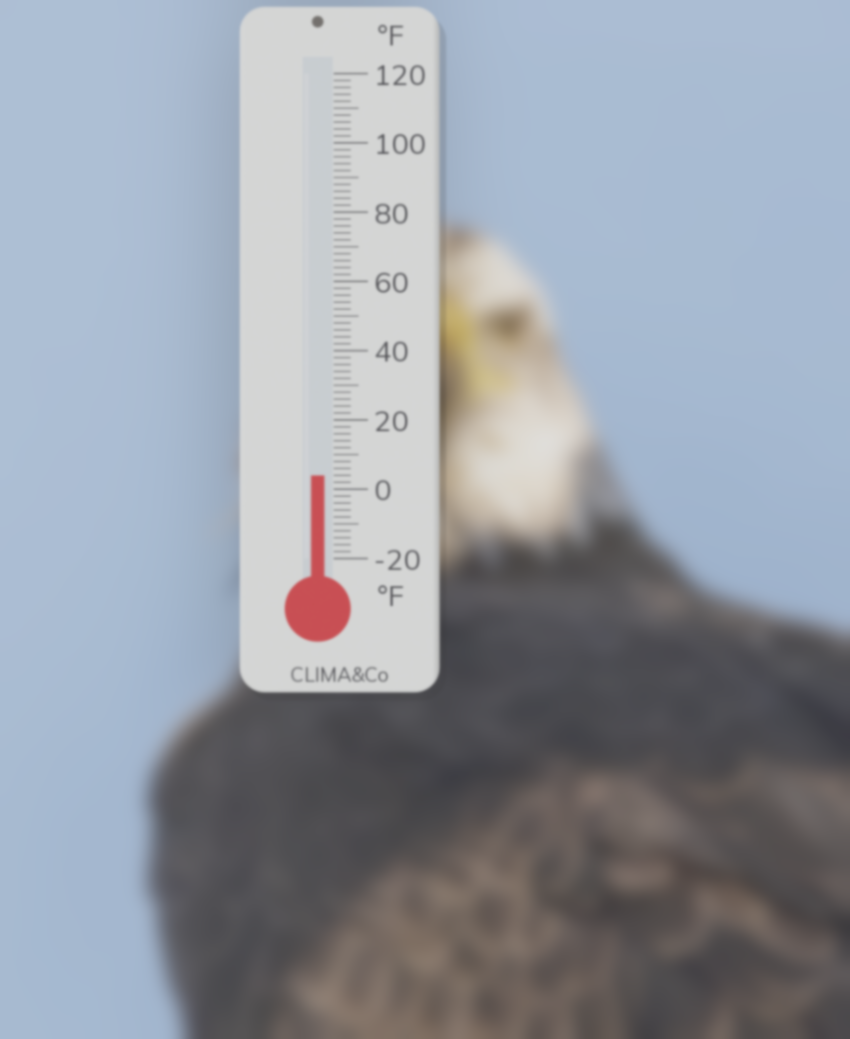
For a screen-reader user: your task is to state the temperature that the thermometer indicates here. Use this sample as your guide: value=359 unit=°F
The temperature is value=4 unit=°F
